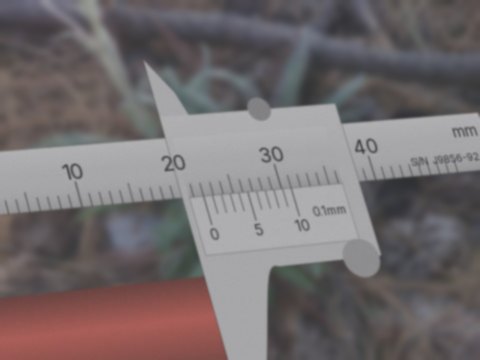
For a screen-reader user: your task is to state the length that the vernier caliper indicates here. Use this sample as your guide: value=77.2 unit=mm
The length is value=22.0 unit=mm
